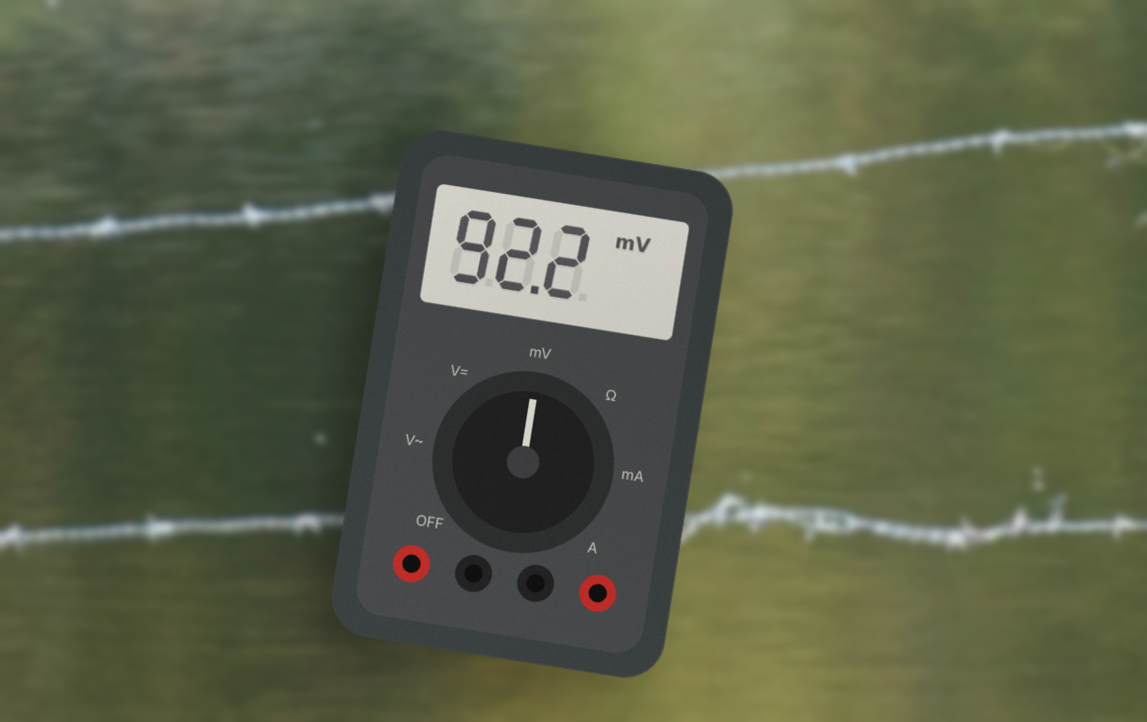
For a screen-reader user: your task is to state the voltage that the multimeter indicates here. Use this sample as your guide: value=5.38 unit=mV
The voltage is value=92.2 unit=mV
